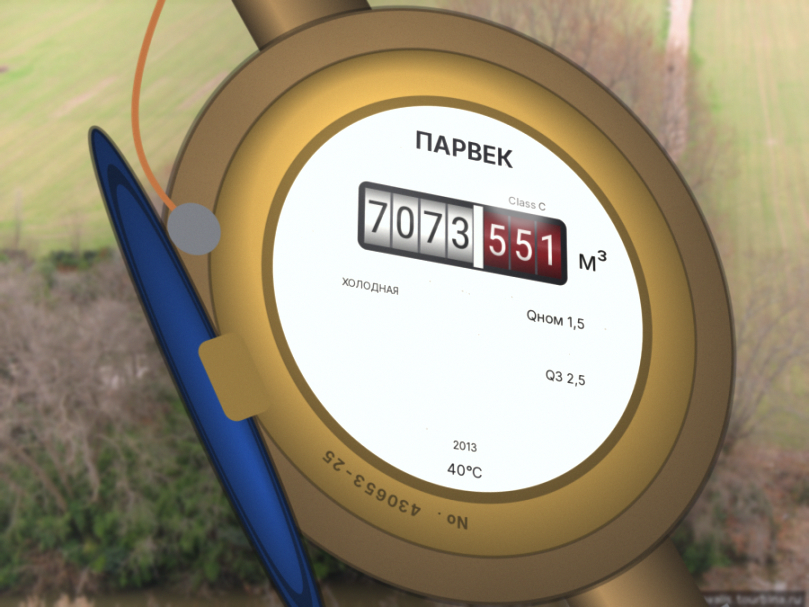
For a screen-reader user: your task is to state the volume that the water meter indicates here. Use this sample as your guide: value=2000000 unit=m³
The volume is value=7073.551 unit=m³
